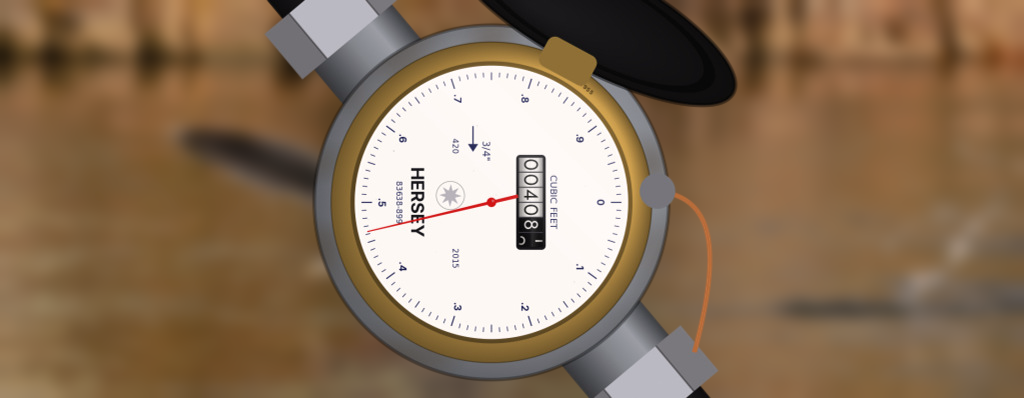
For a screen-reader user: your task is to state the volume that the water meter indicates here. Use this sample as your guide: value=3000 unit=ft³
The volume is value=4081.46 unit=ft³
